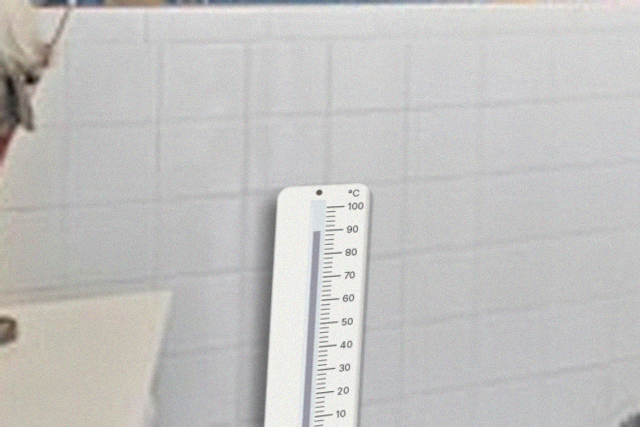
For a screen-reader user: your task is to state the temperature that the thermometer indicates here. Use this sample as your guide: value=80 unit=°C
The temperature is value=90 unit=°C
